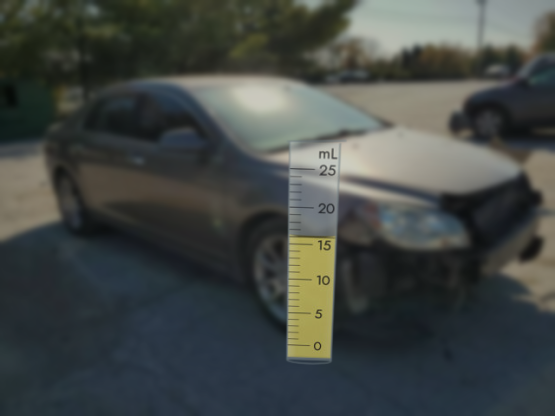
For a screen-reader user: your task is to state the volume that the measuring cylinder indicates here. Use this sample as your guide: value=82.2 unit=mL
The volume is value=16 unit=mL
